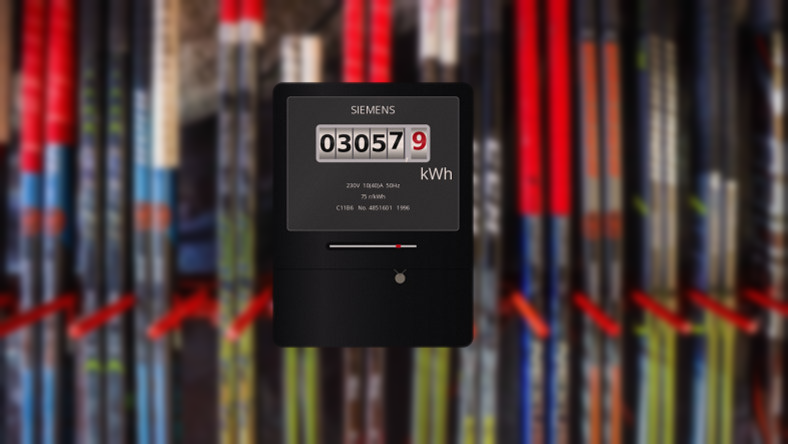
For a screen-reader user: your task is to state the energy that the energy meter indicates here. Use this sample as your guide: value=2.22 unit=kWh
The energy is value=3057.9 unit=kWh
